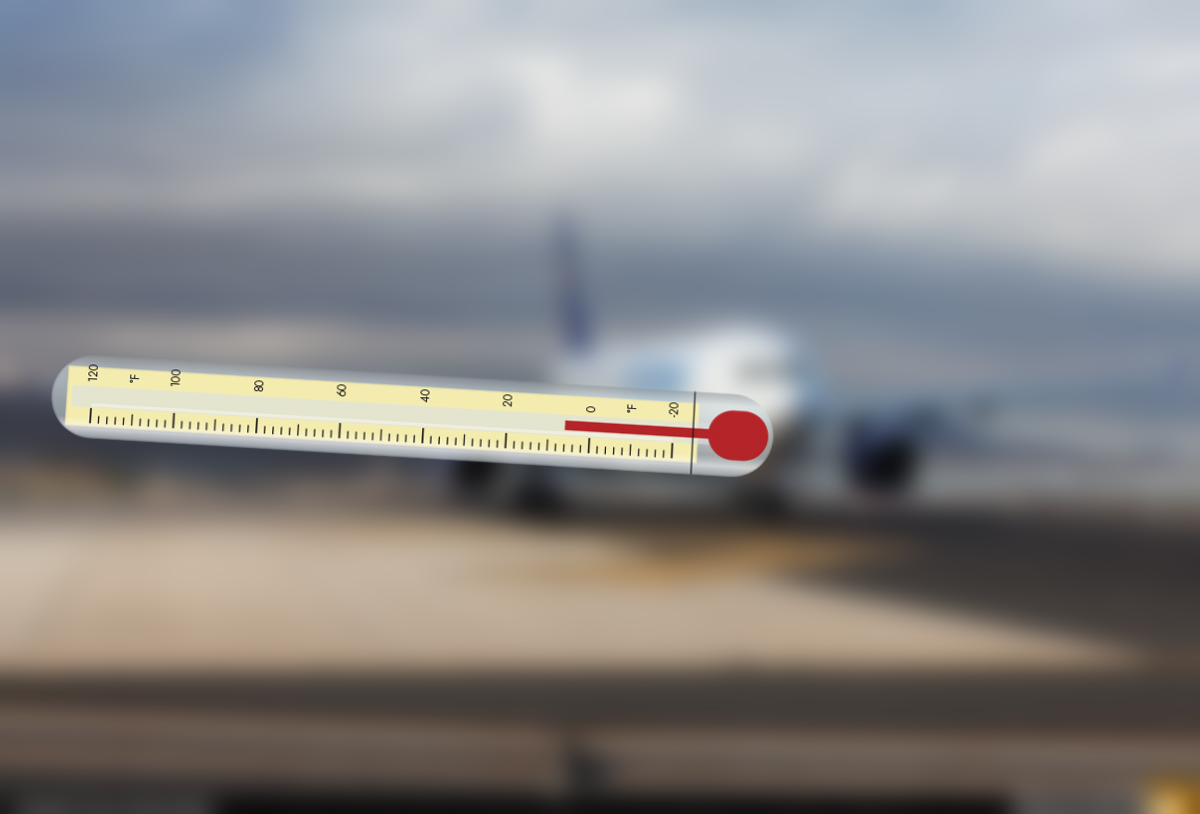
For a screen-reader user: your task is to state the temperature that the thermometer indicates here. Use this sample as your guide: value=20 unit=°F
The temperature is value=6 unit=°F
